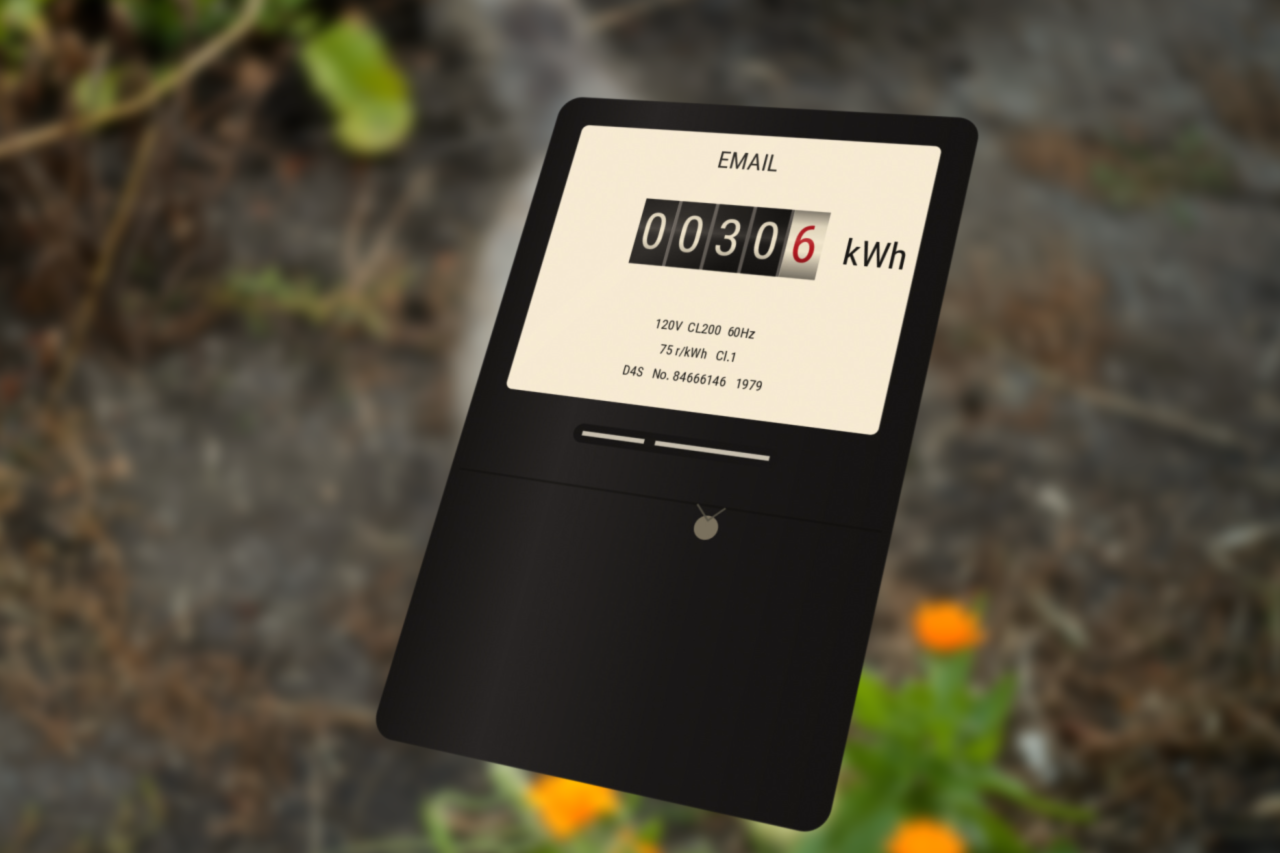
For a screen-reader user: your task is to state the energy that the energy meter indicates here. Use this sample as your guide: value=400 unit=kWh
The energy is value=30.6 unit=kWh
